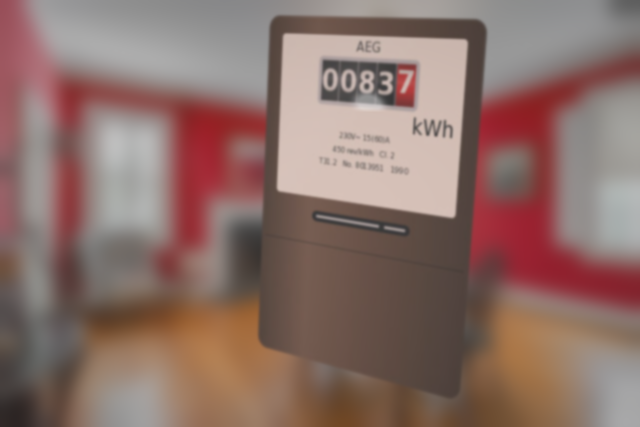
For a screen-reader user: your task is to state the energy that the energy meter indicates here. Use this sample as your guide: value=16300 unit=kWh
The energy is value=83.7 unit=kWh
